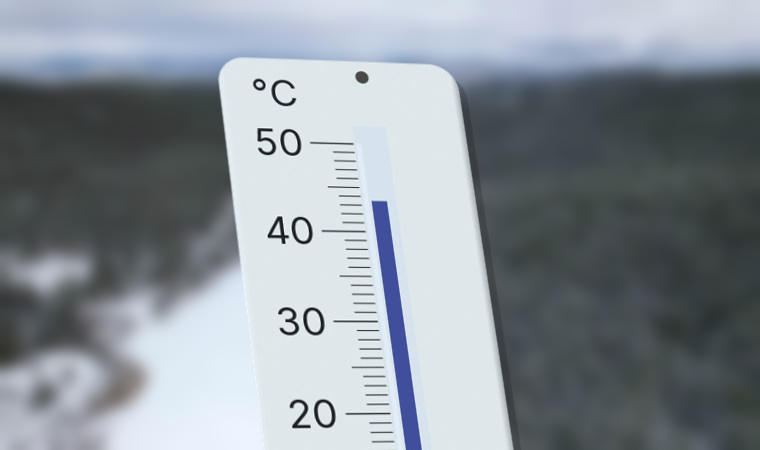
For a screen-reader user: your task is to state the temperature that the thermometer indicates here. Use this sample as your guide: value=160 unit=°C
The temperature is value=43.5 unit=°C
